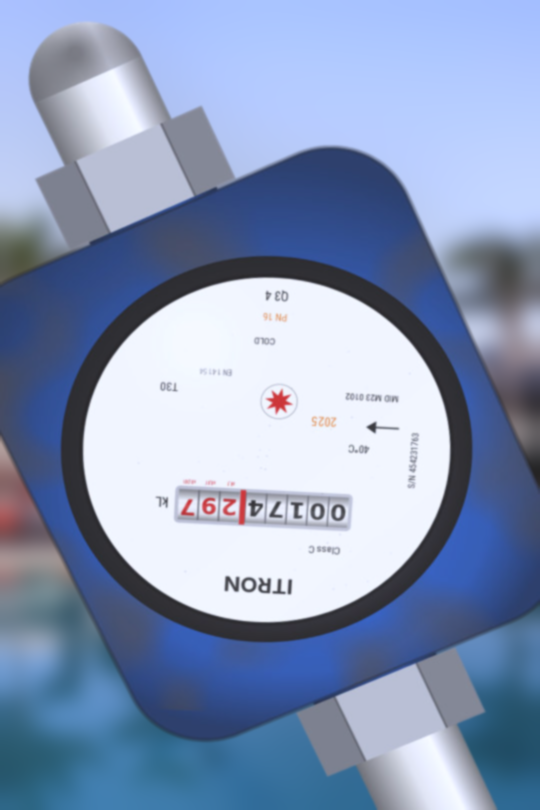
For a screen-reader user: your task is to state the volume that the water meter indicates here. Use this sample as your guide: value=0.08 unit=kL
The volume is value=174.297 unit=kL
